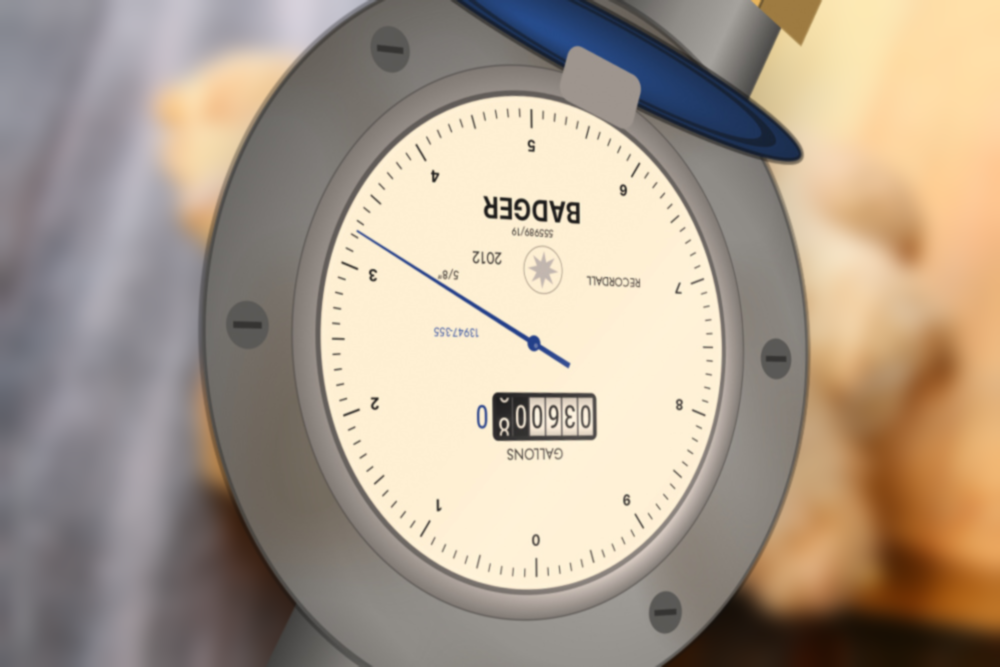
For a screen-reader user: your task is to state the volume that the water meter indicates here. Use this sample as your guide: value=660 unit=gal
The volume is value=360083.2 unit=gal
